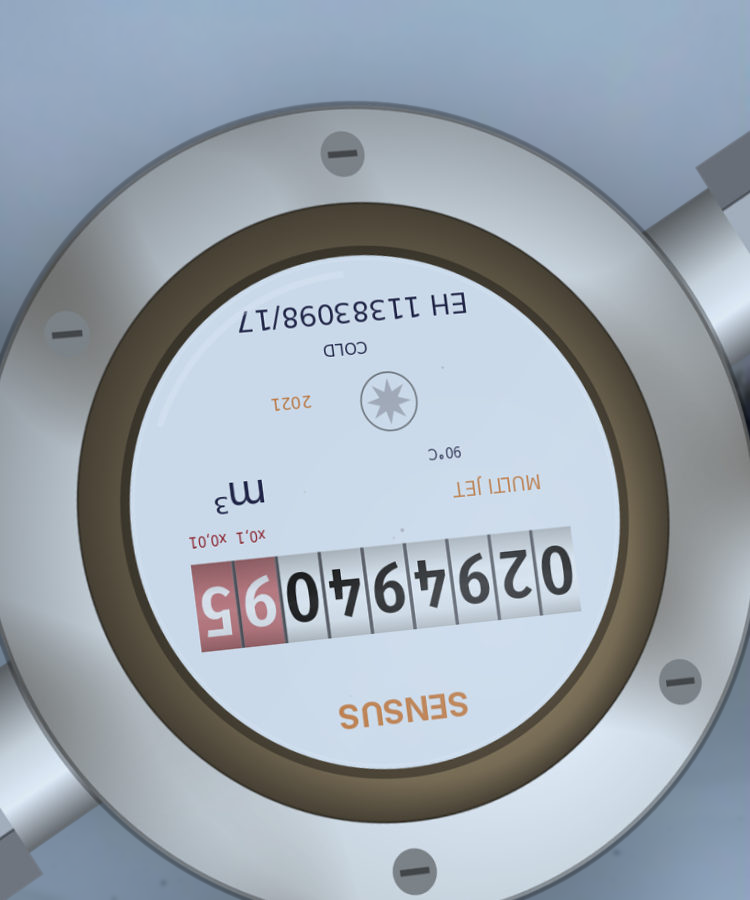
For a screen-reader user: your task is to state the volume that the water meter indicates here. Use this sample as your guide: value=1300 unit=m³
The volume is value=294940.95 unit=m³
